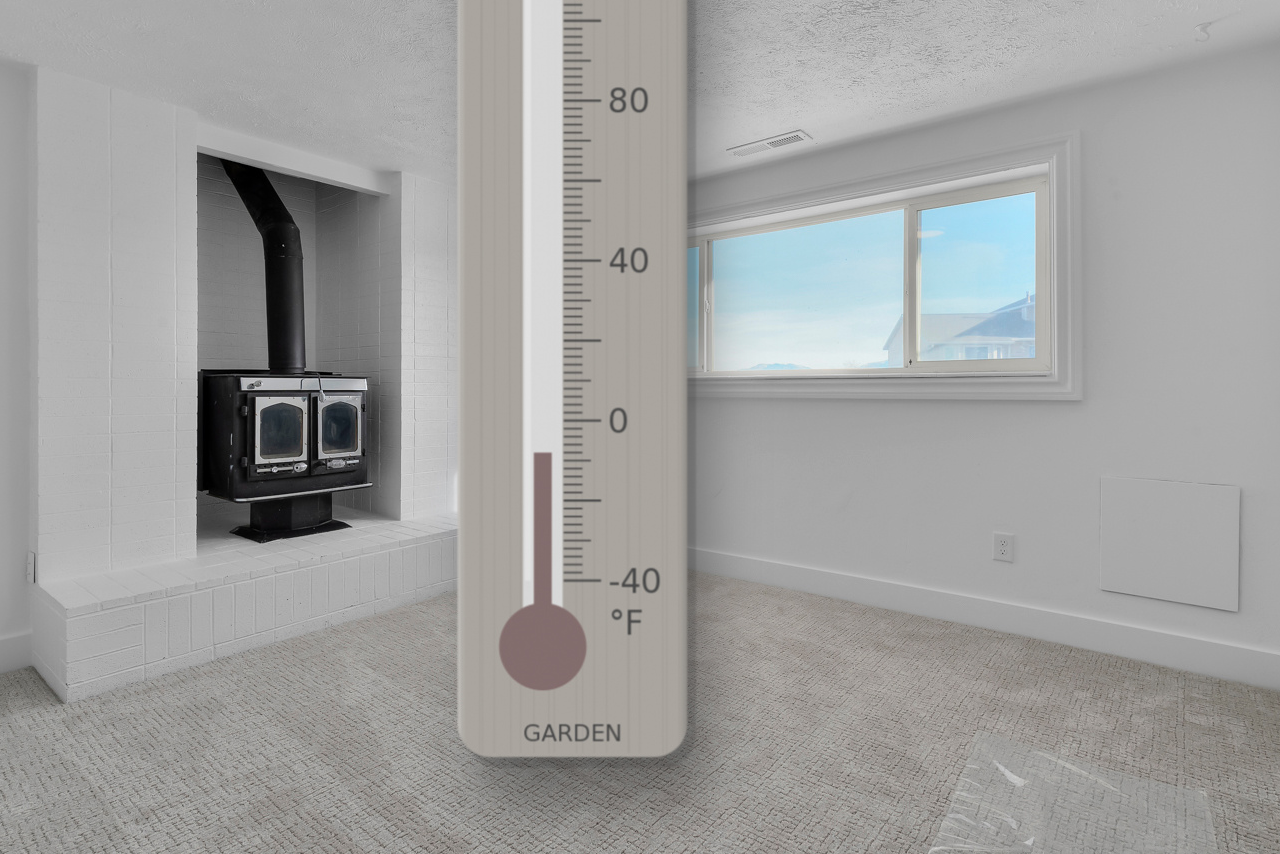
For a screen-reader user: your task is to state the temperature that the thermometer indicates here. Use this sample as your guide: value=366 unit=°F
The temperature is value=-8 unit=°F
